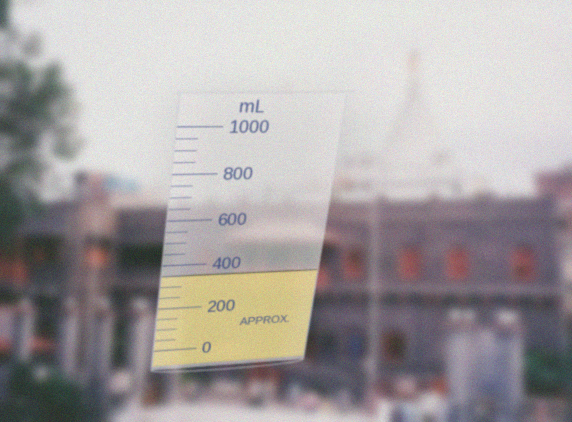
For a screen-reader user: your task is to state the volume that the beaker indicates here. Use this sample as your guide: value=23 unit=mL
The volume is value=350 unit=mL
